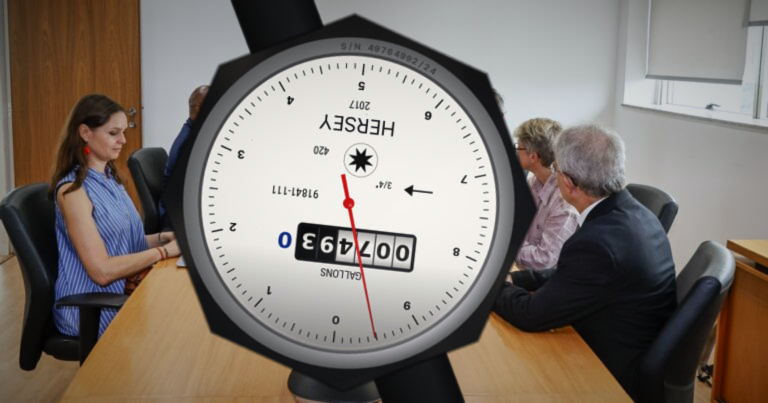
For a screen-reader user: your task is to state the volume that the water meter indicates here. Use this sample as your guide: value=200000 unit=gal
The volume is value=74929.5 unit=gal
